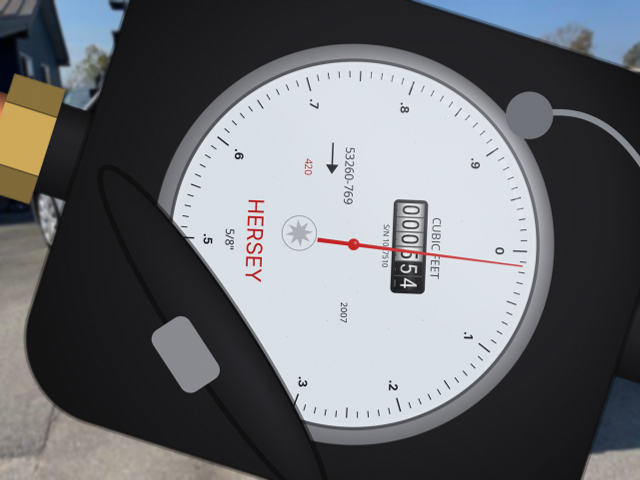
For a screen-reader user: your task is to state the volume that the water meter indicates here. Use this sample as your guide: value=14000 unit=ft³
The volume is value=554.01 unit=ft³
